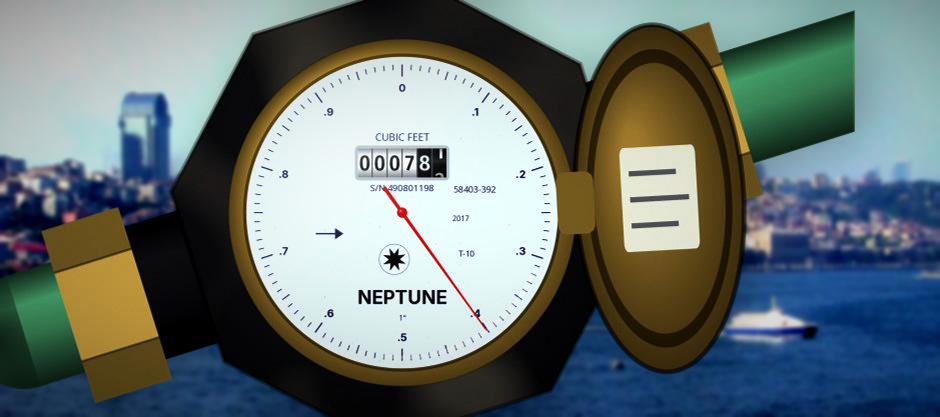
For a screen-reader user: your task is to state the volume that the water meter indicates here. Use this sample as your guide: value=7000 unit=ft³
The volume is value=781.40 unit=ft³
